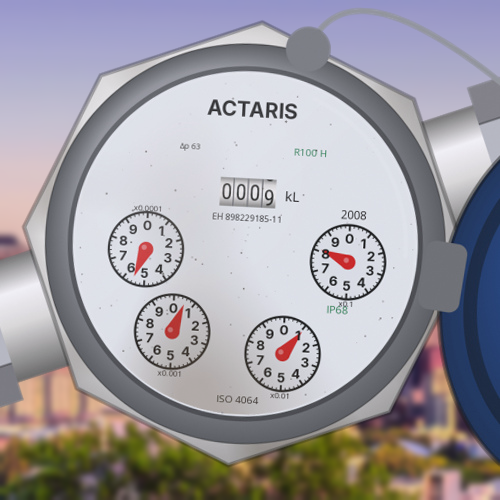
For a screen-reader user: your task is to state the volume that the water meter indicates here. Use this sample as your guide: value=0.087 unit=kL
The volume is value=8.8105 unit=kL
